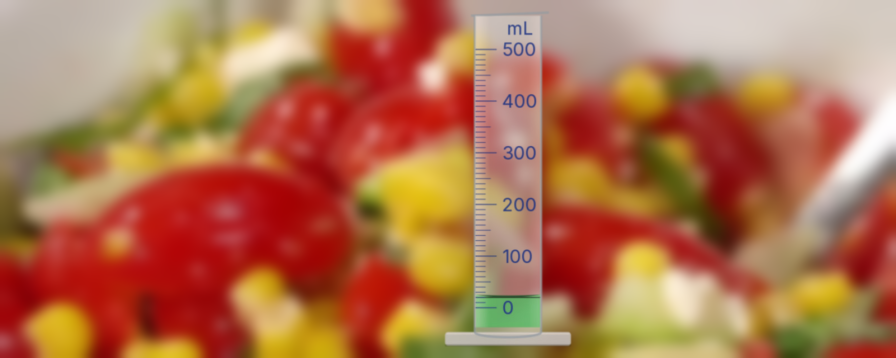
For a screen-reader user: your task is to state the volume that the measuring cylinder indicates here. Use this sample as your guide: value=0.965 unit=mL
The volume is value=20 unit=mL
